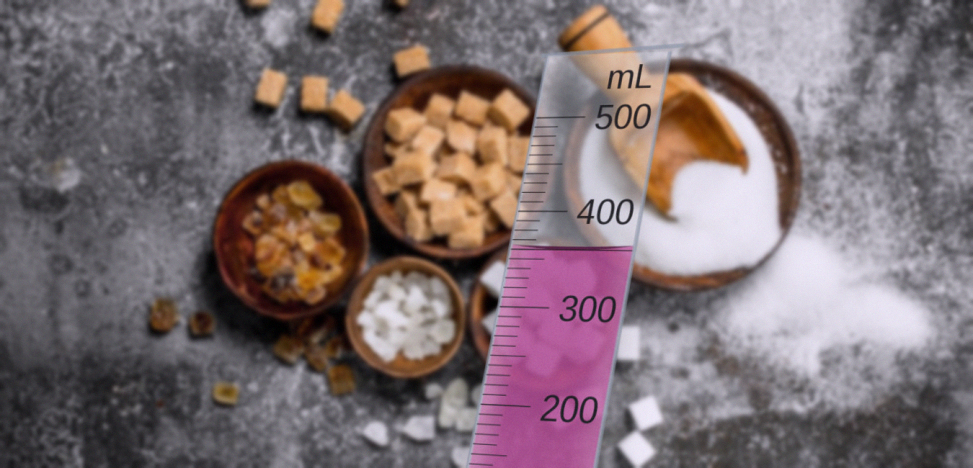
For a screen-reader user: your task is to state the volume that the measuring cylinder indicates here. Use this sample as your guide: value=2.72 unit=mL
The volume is value=360 unit=mL
